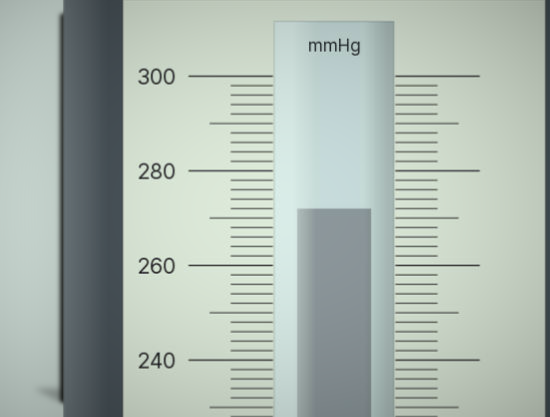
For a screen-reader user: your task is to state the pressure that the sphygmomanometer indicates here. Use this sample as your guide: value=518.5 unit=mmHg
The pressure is value=272 unit=mmHg
